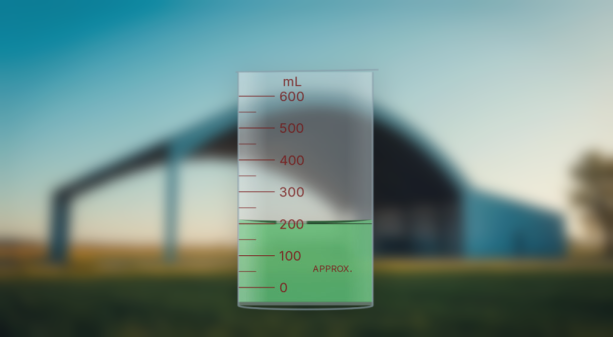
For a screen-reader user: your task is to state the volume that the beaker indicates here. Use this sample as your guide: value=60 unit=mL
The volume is value=200 unit=mL
